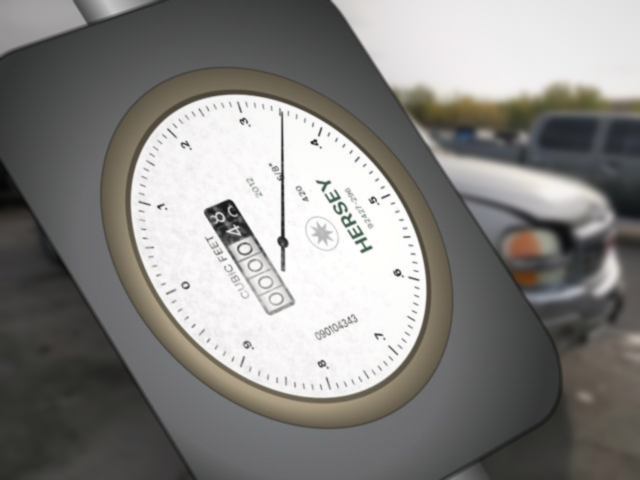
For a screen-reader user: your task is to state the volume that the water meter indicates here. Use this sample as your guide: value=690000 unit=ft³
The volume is value=48.35 unit=ft³
